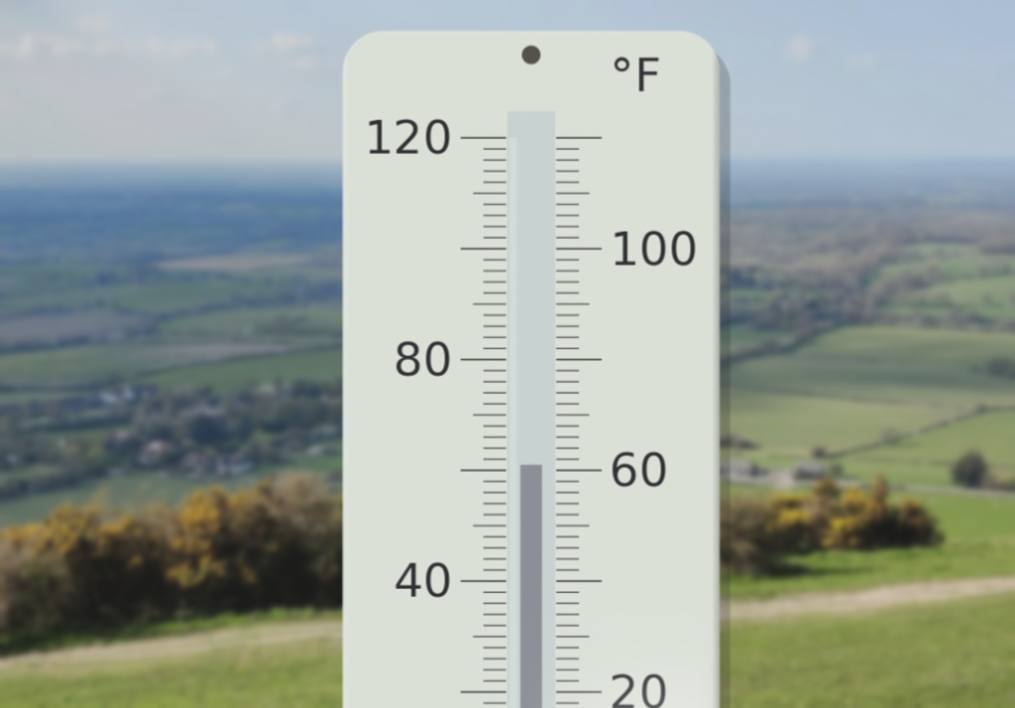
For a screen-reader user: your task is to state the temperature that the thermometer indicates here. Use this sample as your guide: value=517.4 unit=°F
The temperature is value=61 unit=°F
